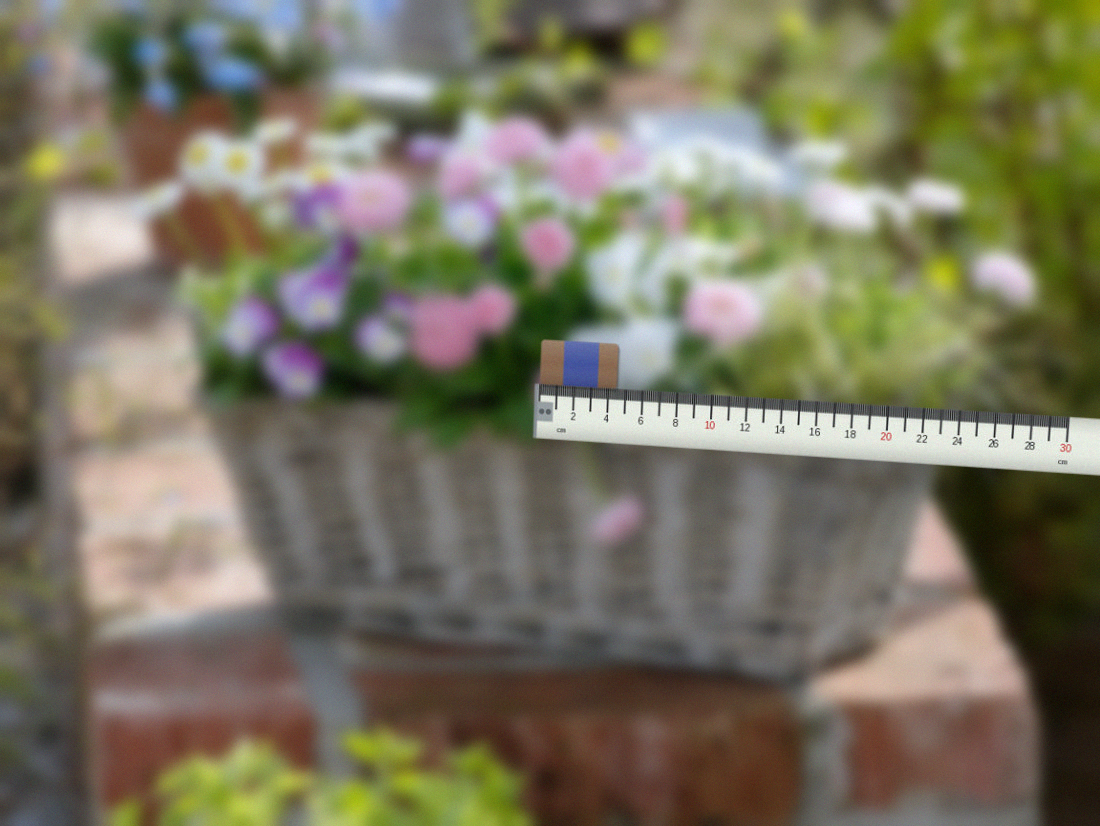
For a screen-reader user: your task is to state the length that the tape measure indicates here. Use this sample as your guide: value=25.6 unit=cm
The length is value=4.5 unit=cm
